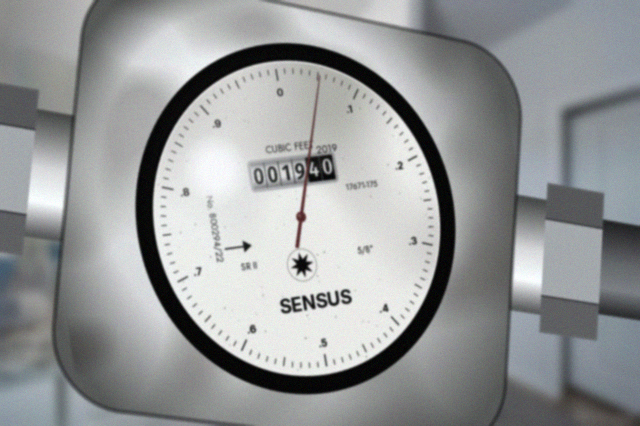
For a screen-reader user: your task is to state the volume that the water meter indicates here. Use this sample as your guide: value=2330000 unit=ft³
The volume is value=1940.05 unit=ft³
